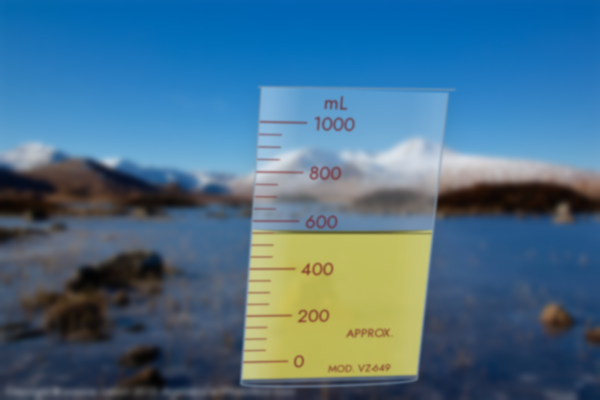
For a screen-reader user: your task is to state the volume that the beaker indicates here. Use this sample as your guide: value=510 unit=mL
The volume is value=550 unit=mL
